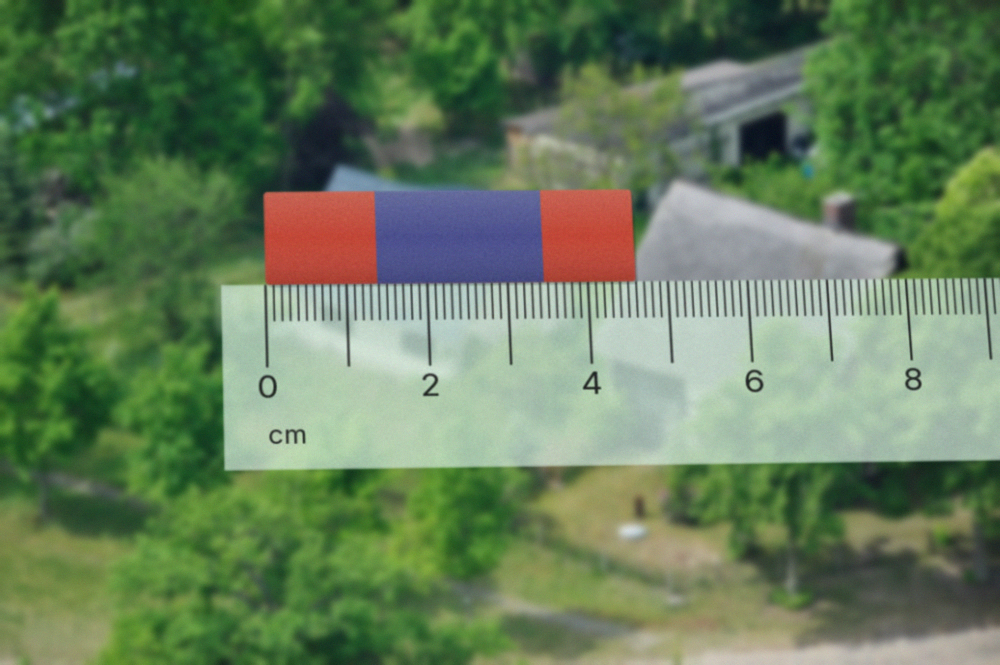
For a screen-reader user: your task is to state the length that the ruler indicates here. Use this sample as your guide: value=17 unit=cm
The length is value=4.6 unit=cm
